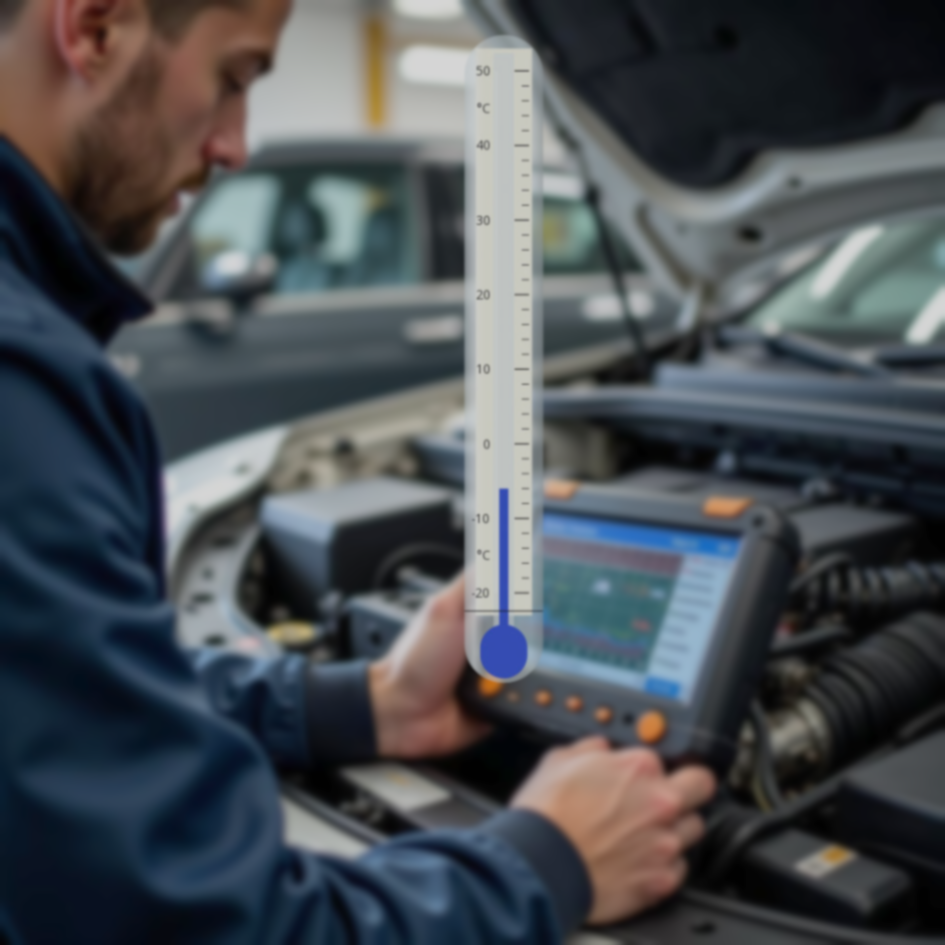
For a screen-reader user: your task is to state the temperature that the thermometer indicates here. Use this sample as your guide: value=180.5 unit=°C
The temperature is value=-6 unit=°C
